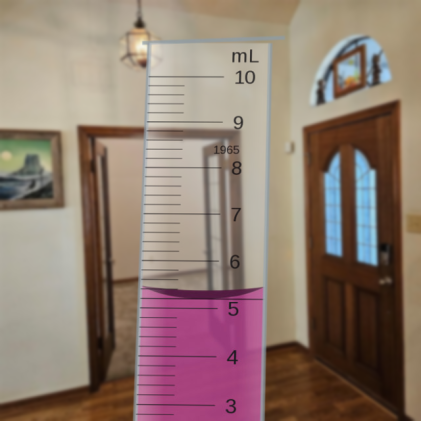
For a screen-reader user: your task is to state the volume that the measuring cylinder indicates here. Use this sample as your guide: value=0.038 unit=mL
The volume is value=5.2 unit=mL
